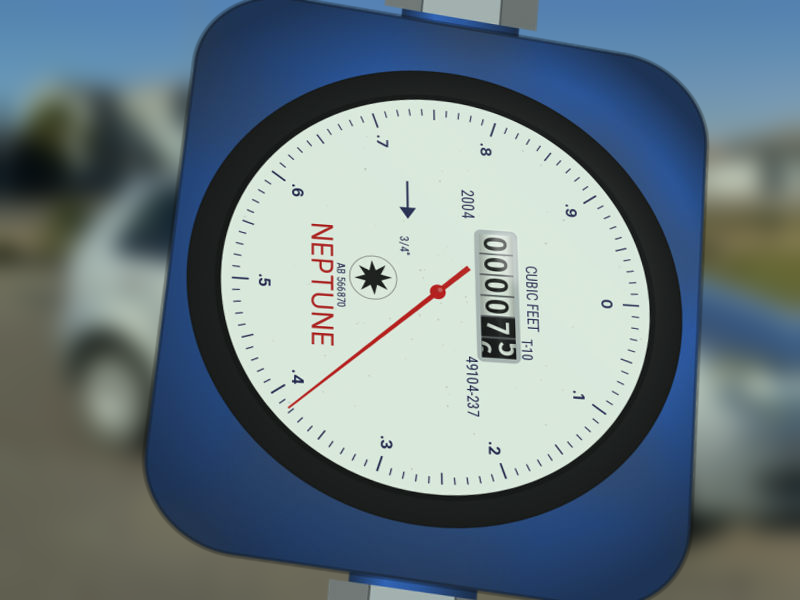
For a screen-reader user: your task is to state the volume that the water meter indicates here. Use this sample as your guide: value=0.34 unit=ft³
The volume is value=75.38 unit=ft³
